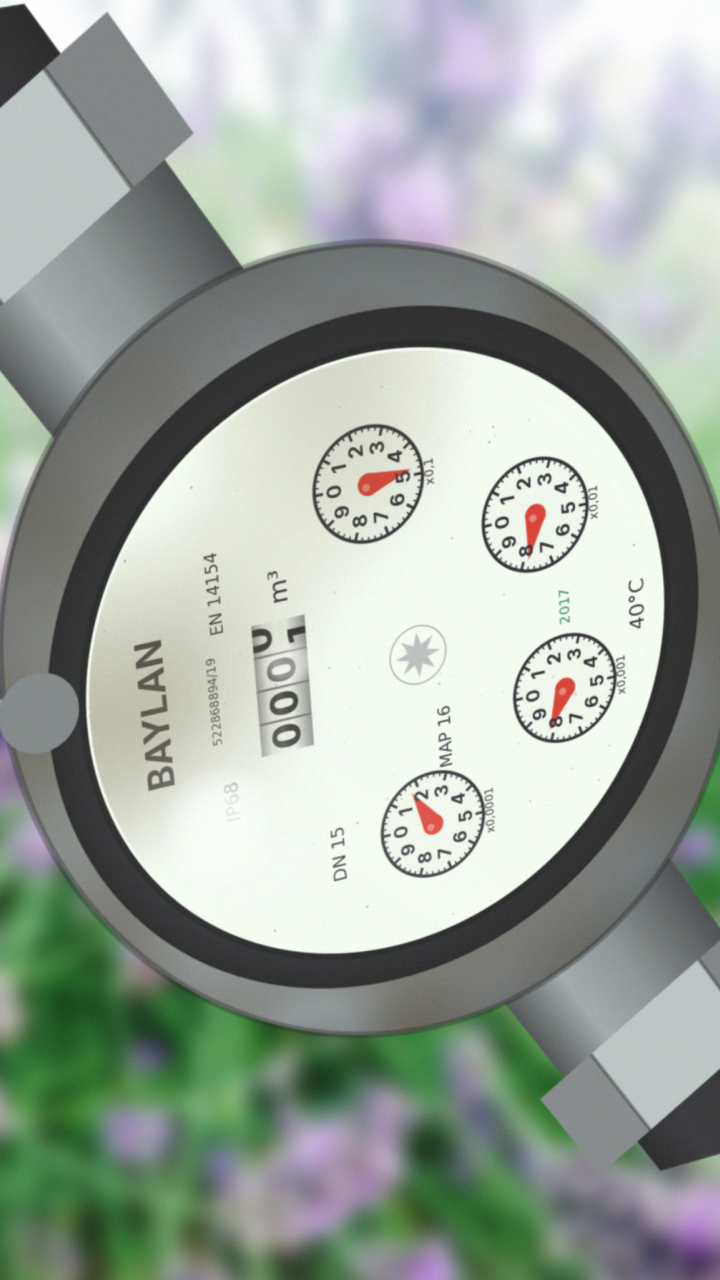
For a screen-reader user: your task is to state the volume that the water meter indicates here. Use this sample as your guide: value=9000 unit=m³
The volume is value=0.4781 unit=m³
